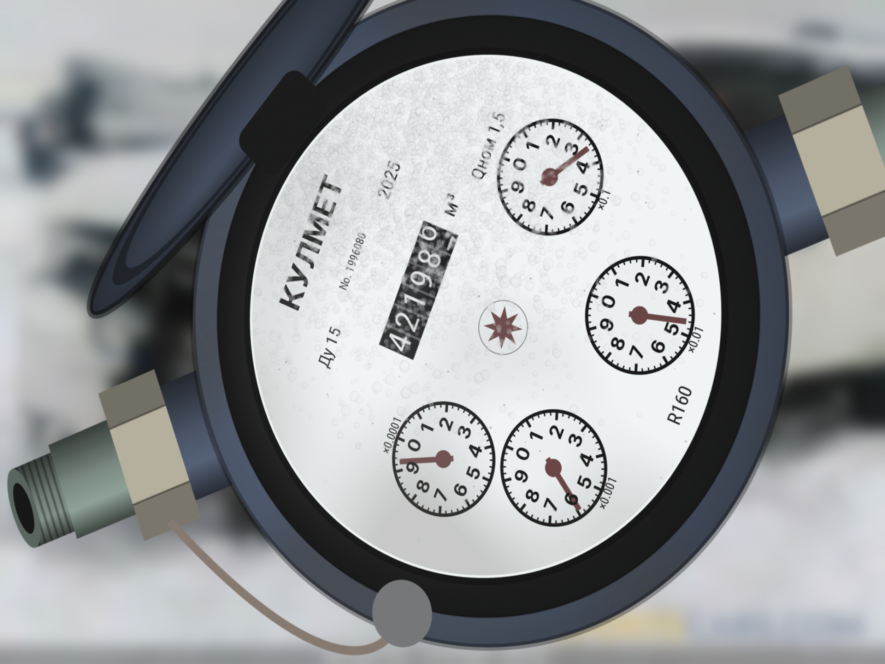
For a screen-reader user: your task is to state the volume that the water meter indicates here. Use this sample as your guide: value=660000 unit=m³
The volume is value=421986.3459 unit=m³
